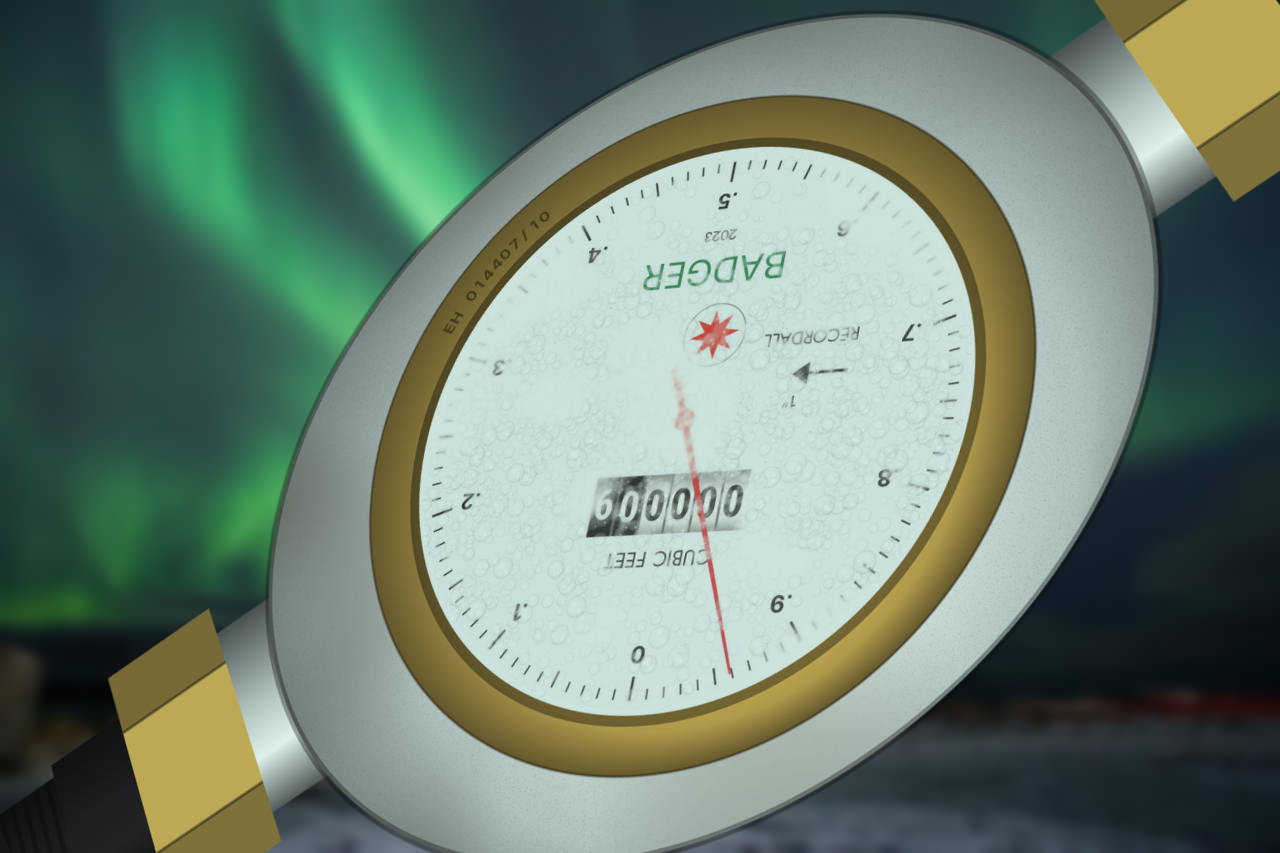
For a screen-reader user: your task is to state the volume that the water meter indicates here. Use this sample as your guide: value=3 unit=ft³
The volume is value=8.94 unit=ft³
